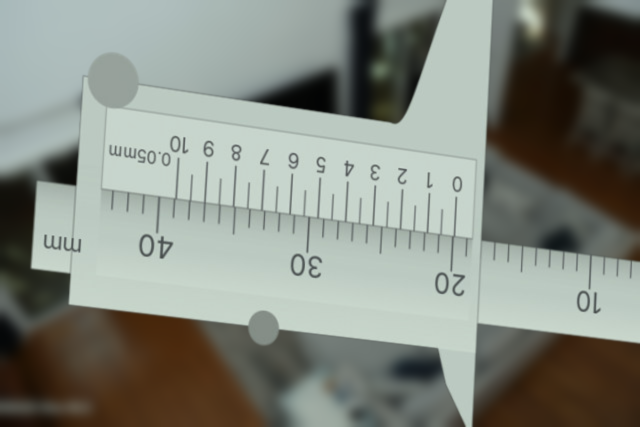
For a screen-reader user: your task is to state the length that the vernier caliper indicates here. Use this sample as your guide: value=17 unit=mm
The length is value=19.9 unit=mm
